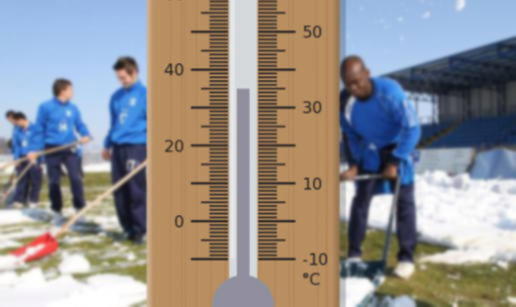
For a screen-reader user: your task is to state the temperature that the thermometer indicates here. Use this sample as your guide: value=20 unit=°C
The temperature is value=35 unit=°C
